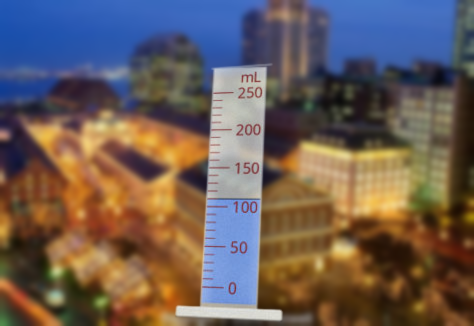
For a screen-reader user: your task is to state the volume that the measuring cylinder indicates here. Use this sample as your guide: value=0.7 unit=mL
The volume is value=110 unit=mL
